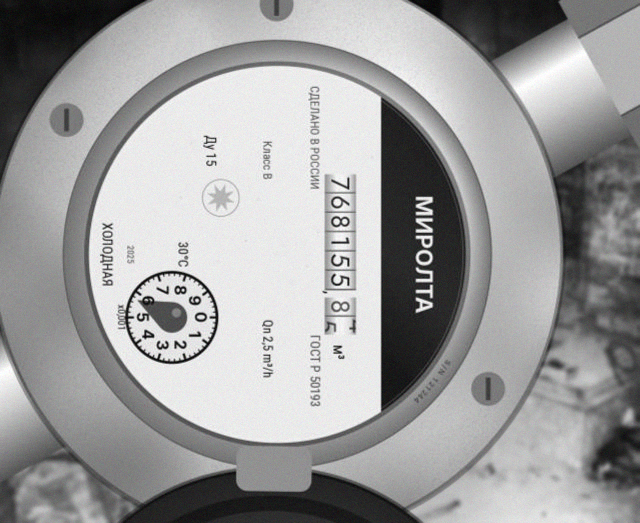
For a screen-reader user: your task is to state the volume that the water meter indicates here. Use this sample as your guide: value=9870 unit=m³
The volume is value=768155.845 unit=m³
